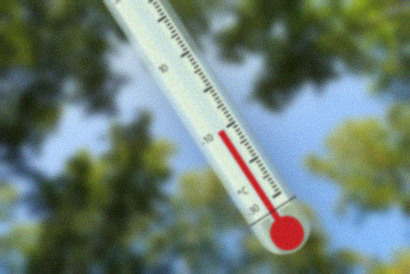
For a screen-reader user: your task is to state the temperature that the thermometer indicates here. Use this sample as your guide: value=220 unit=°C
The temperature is value=-10 unit=°C
